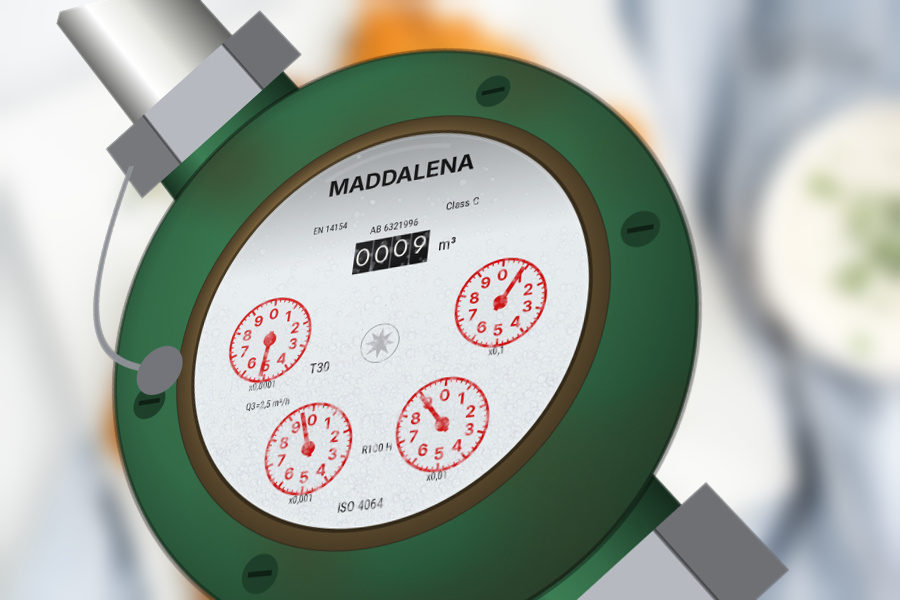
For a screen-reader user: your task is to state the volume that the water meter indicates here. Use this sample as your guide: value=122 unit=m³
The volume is value=9.0895 unit=m³
